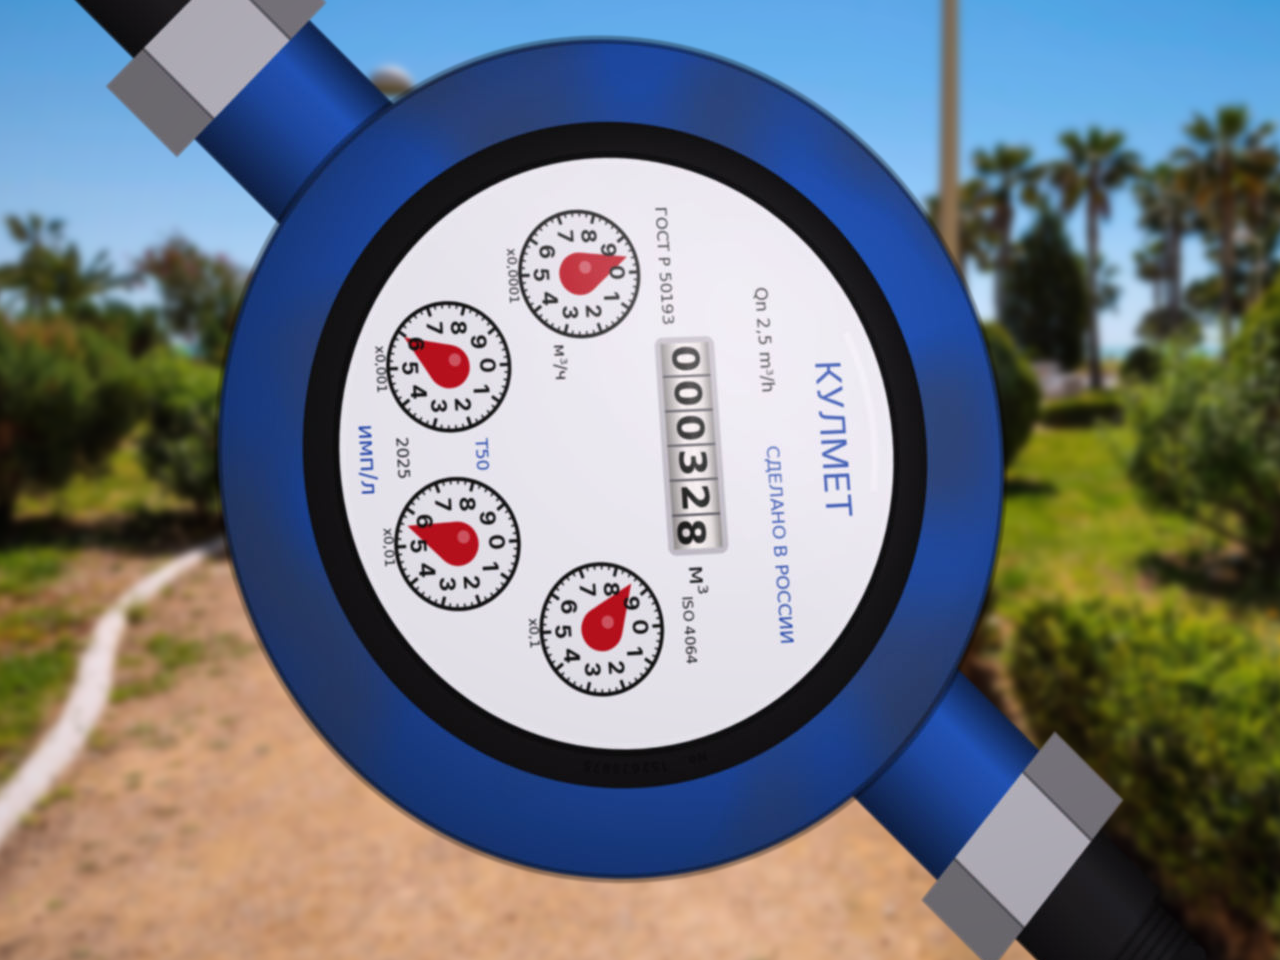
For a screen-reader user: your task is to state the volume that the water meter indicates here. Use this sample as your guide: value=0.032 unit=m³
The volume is value=327.8559 unit=m³
